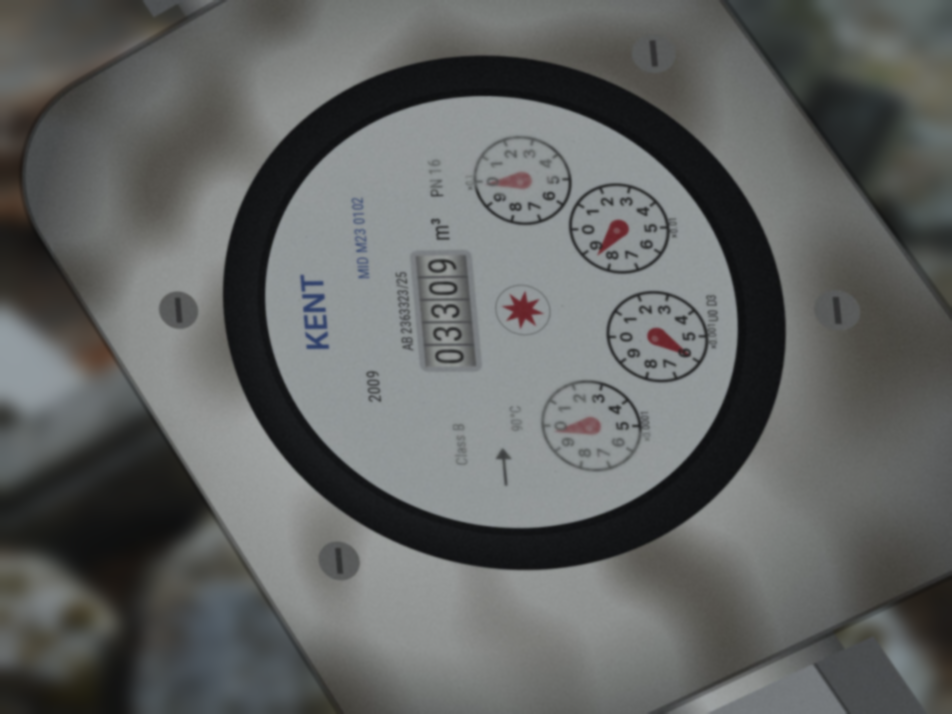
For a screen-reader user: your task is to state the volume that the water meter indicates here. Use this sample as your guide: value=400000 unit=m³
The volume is value=3308.9859 unit=m³
